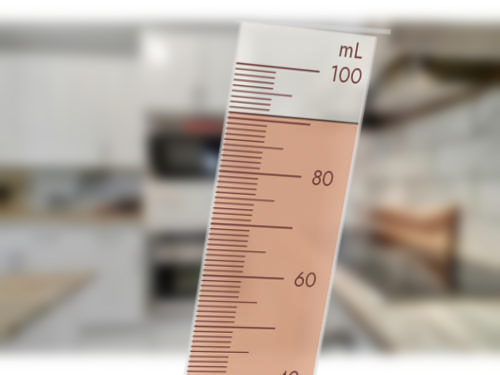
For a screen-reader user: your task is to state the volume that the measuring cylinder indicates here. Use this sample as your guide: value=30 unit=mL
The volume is value=91 unit=mL
